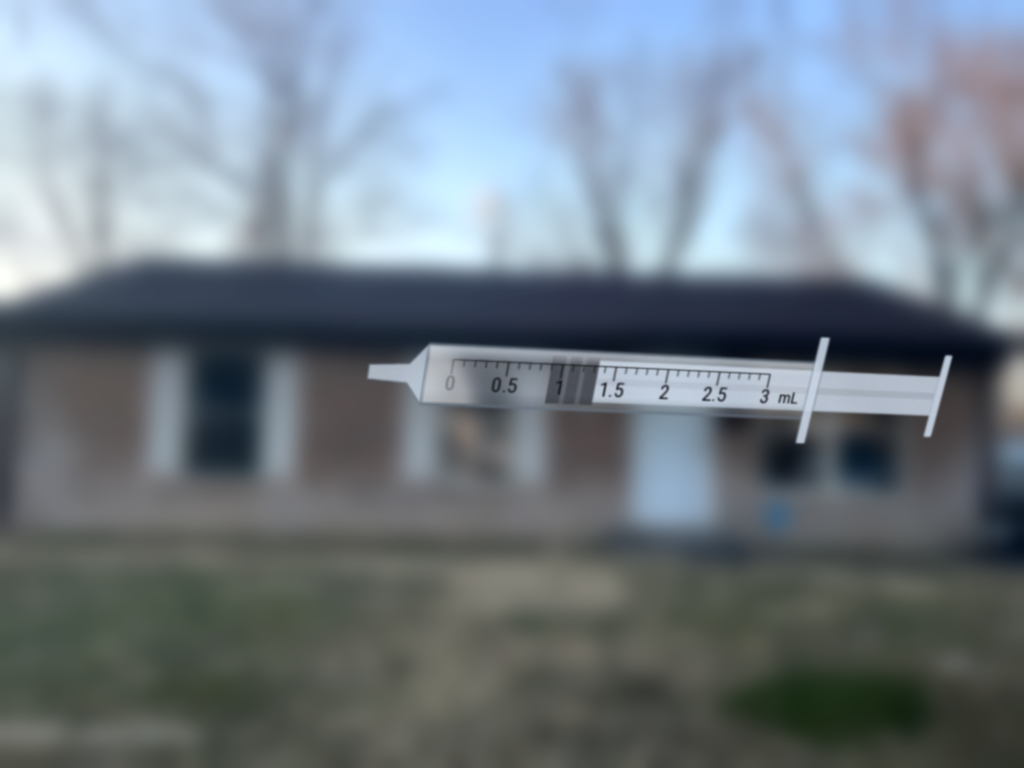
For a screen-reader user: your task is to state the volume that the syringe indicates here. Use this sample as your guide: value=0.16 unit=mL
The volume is value=0.9 unit=mL
